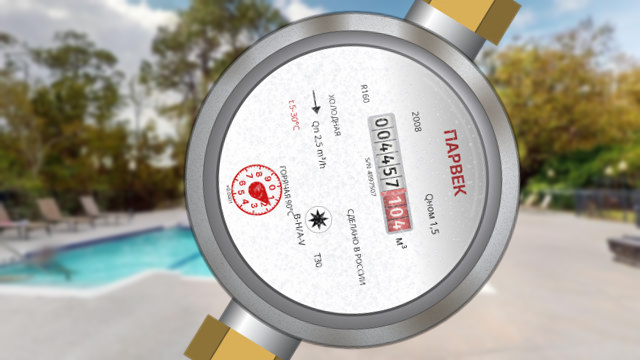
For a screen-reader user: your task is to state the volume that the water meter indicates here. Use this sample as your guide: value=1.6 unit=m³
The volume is value=4457.1041 unit=m³
